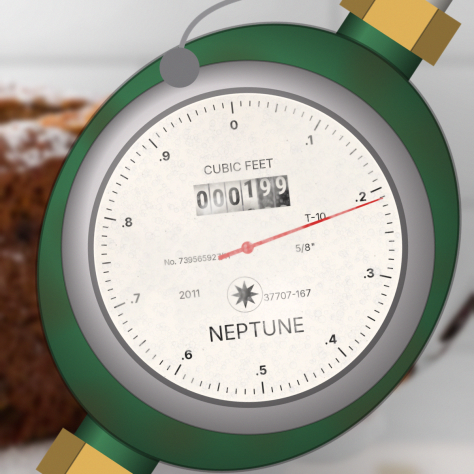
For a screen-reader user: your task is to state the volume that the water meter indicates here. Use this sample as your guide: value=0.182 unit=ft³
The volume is value=199.21 unit=ft³
